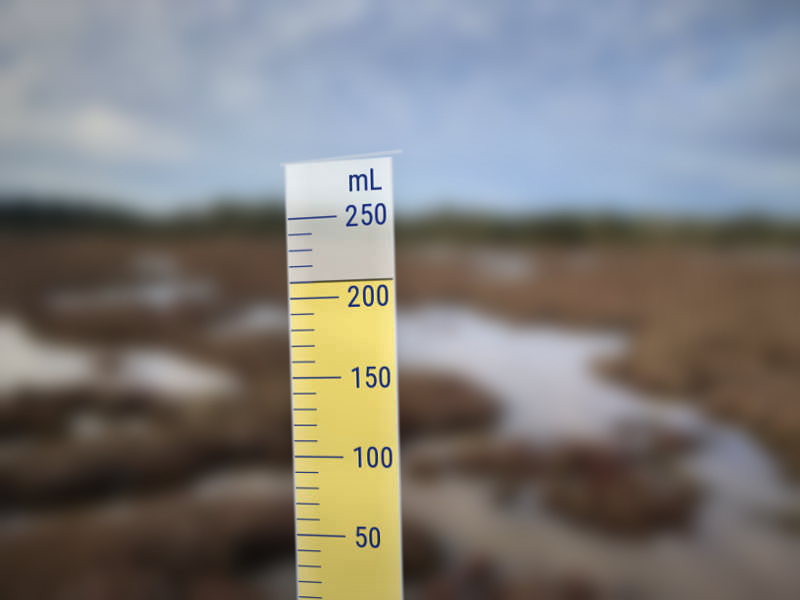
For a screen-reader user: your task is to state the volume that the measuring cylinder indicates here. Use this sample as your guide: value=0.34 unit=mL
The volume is value=210 unit=mL
